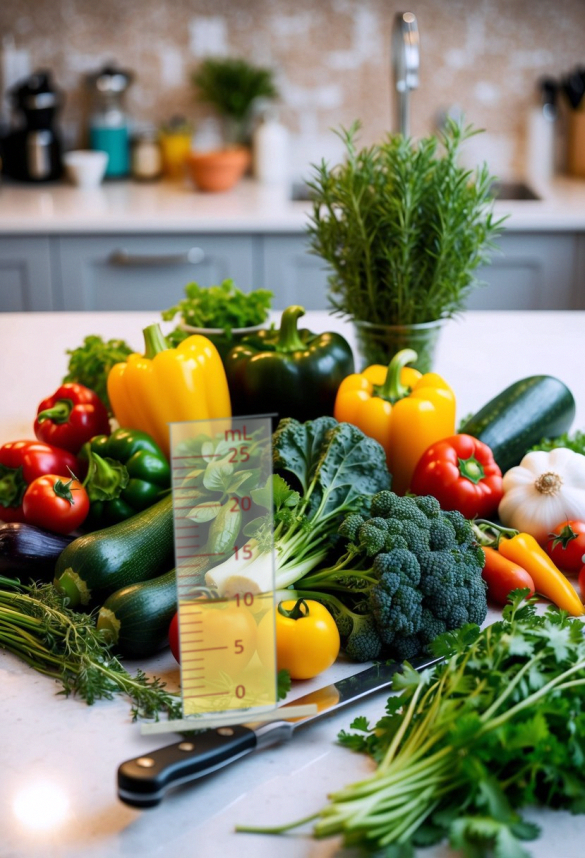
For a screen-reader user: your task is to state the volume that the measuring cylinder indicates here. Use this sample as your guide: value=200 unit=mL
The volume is value=10 unit=mL
